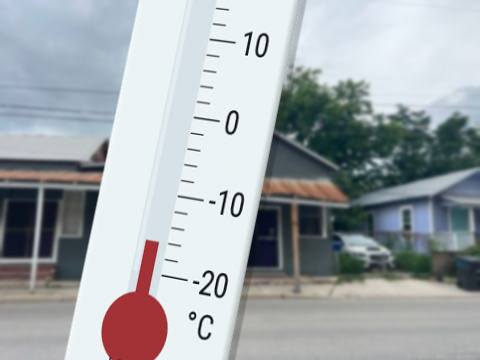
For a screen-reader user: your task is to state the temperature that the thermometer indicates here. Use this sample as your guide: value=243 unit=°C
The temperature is value=-16 unit=°C
